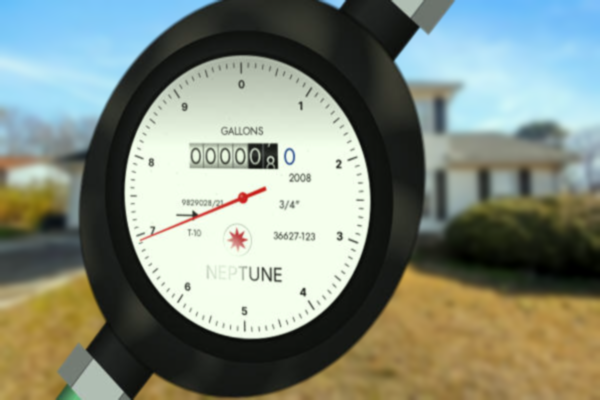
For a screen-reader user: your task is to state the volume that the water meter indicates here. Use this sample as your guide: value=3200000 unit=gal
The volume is value=76.9 unit=gal
